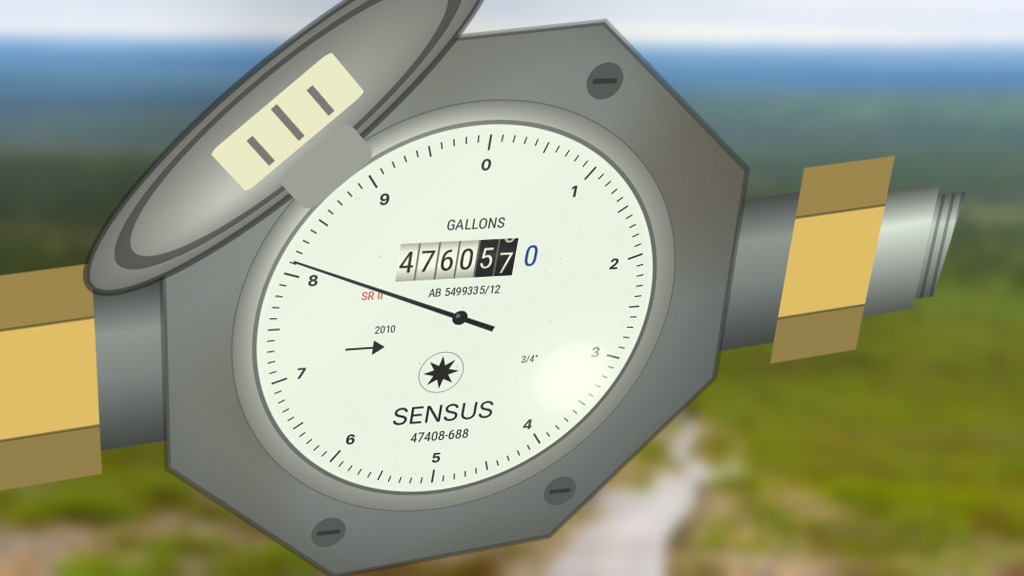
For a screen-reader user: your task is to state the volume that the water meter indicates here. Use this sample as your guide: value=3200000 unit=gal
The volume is value=4760568.1 unit=gal
